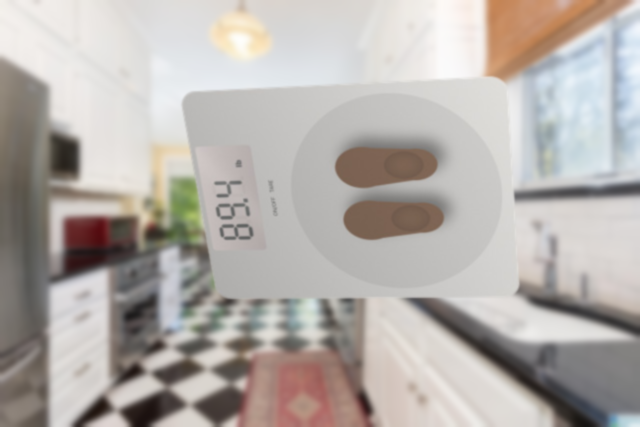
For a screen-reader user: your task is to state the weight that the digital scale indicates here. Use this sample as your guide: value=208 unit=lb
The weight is value=89.4 unit=lb
